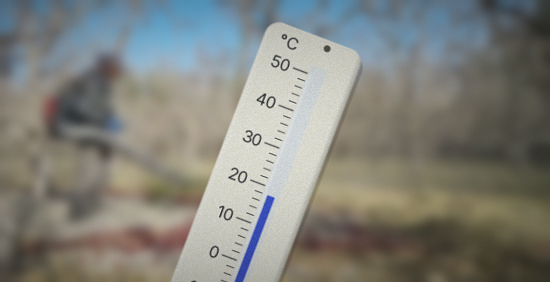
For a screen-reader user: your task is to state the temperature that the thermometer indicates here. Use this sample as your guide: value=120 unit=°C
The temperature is value=18 unit=°C
